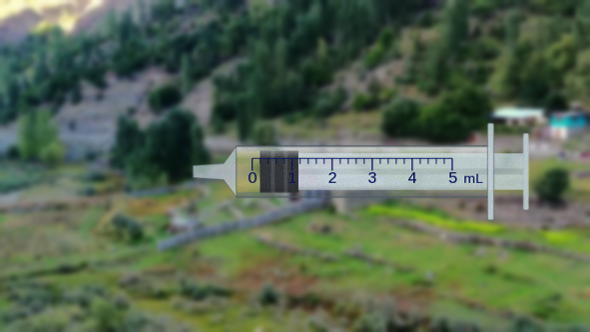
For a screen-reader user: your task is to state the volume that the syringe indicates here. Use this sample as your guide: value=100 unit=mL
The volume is value=0.2 unit=mL
